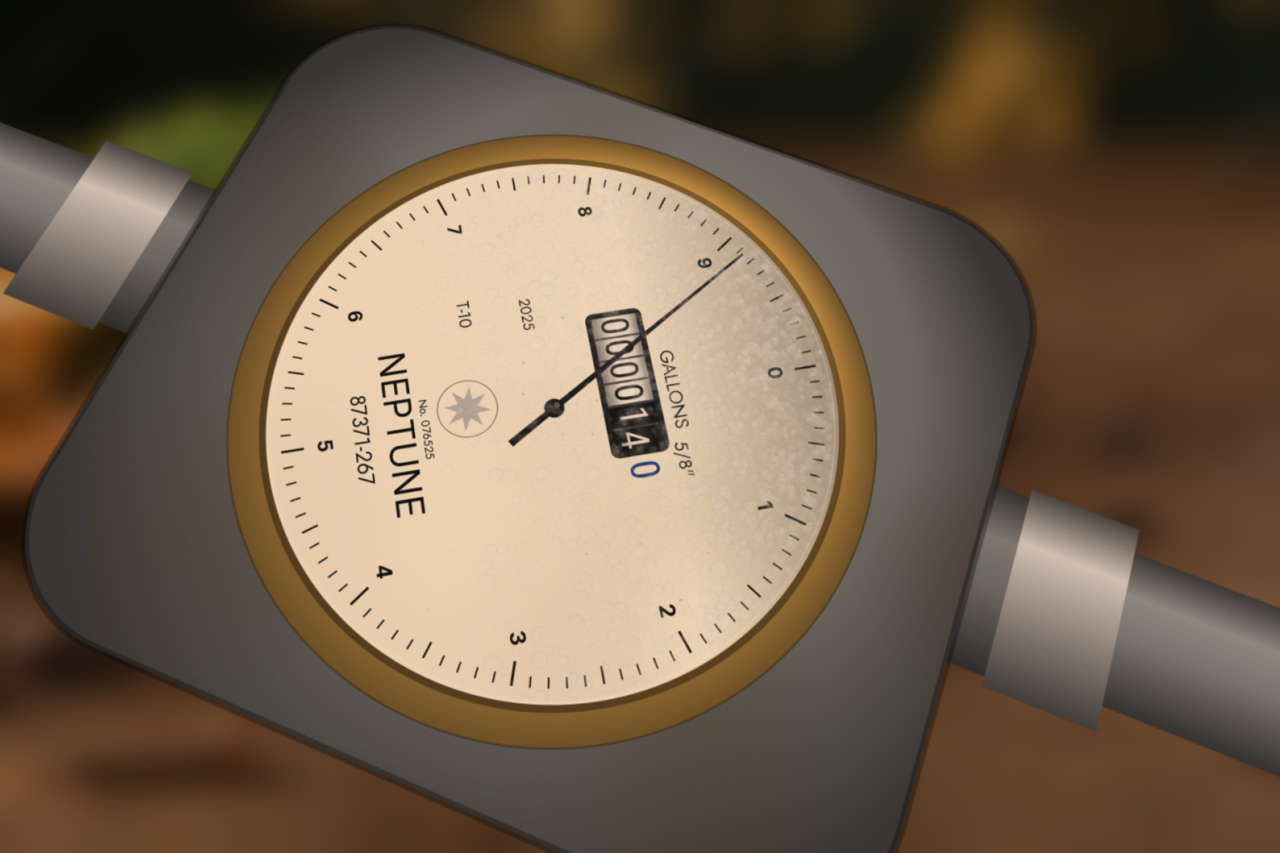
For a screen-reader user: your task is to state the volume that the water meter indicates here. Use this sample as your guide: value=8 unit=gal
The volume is value=139.1 unit=gal
